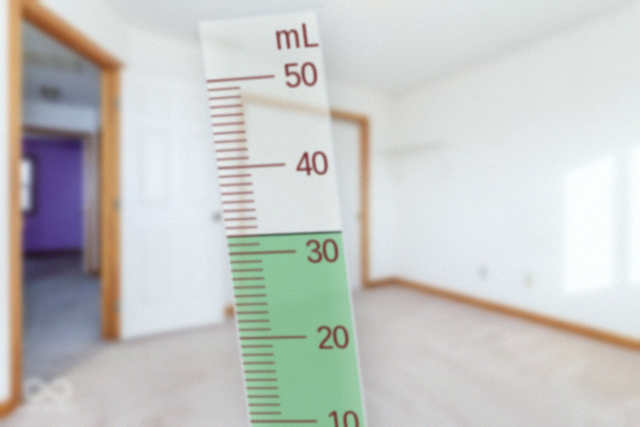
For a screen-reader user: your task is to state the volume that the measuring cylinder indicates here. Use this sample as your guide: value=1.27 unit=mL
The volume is value=32 unit=mL
